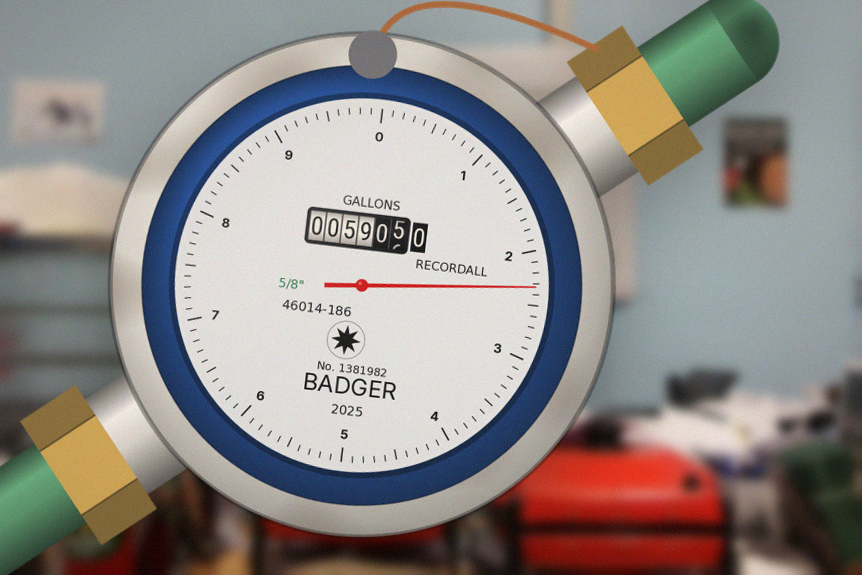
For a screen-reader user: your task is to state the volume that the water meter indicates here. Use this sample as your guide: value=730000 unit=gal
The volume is value=59052.3 unit=gal
